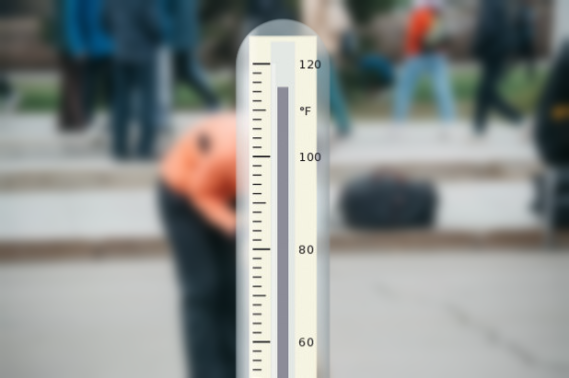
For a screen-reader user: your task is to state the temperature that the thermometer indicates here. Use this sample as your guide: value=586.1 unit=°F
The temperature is value=115 unit=°F
